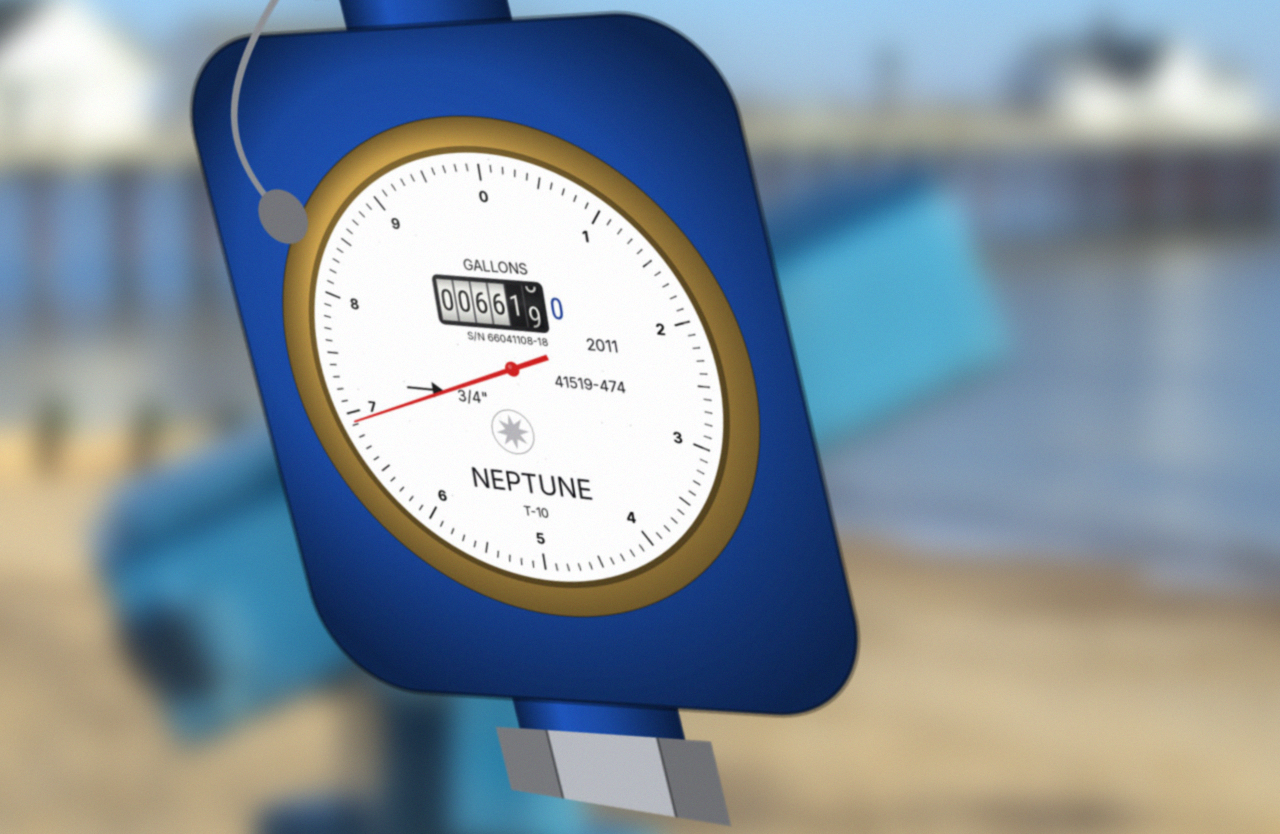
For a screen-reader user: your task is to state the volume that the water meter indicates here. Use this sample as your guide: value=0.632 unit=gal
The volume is value=66186.9 unit=gal
